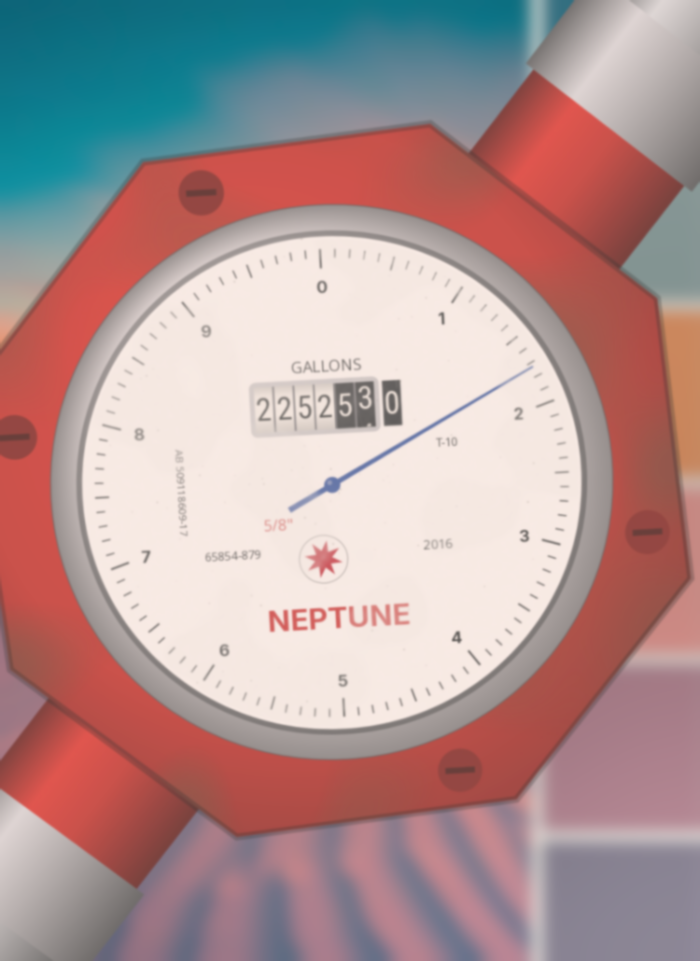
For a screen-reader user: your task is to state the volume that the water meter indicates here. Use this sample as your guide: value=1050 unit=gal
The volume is value=2252531.7 unit=gal
